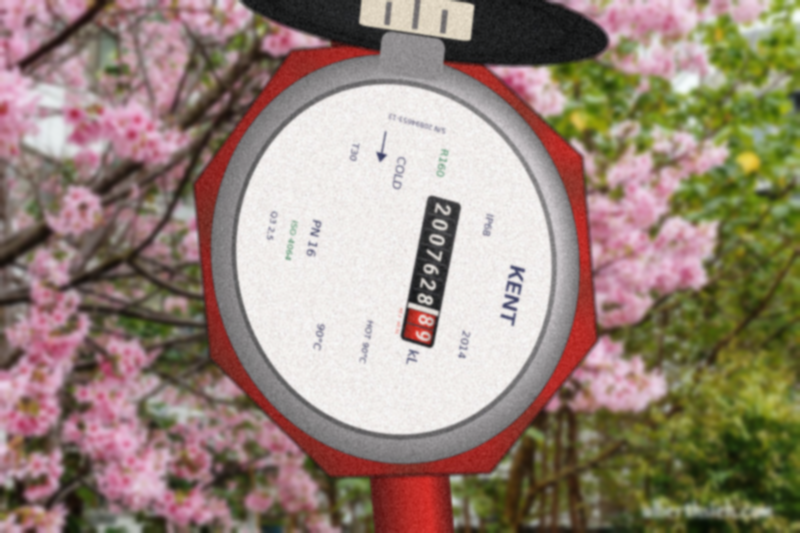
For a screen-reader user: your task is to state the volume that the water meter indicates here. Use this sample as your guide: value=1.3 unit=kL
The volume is value=2007628.89 unit=kL
